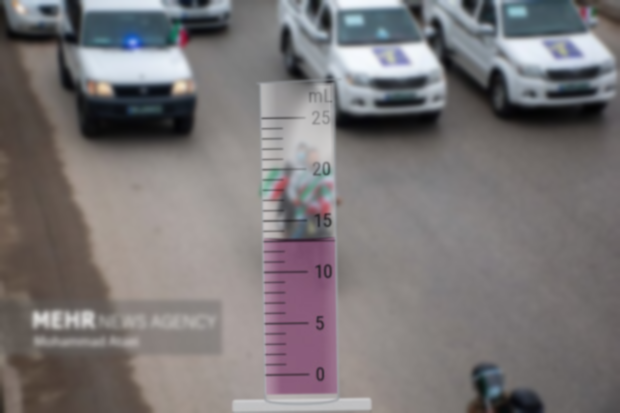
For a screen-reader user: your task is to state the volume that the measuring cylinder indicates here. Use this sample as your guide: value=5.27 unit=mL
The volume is value=13 unit=mL
